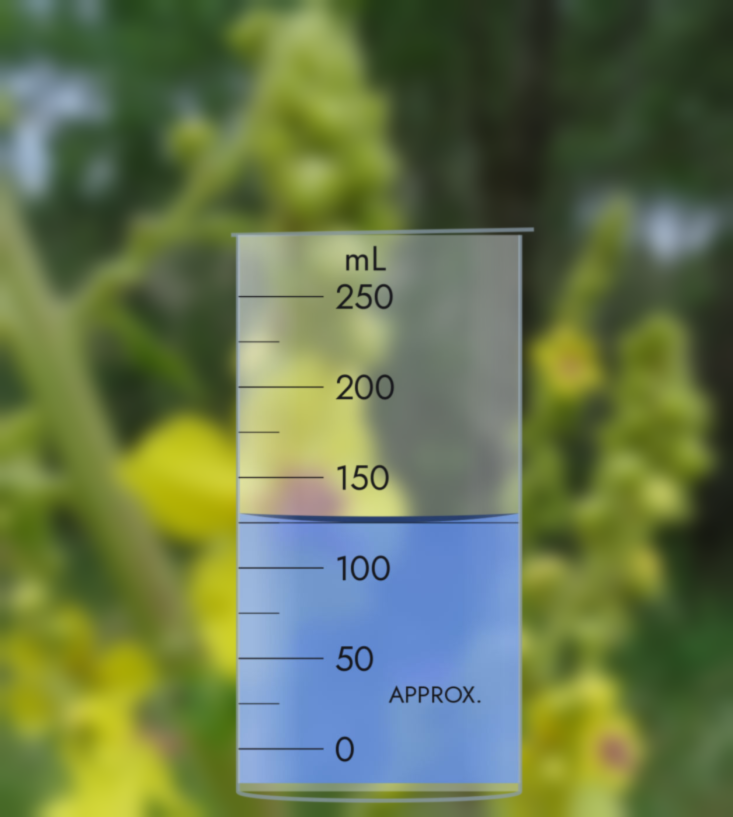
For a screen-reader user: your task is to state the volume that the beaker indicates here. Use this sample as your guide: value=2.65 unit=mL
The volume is value=125 unit=mL
